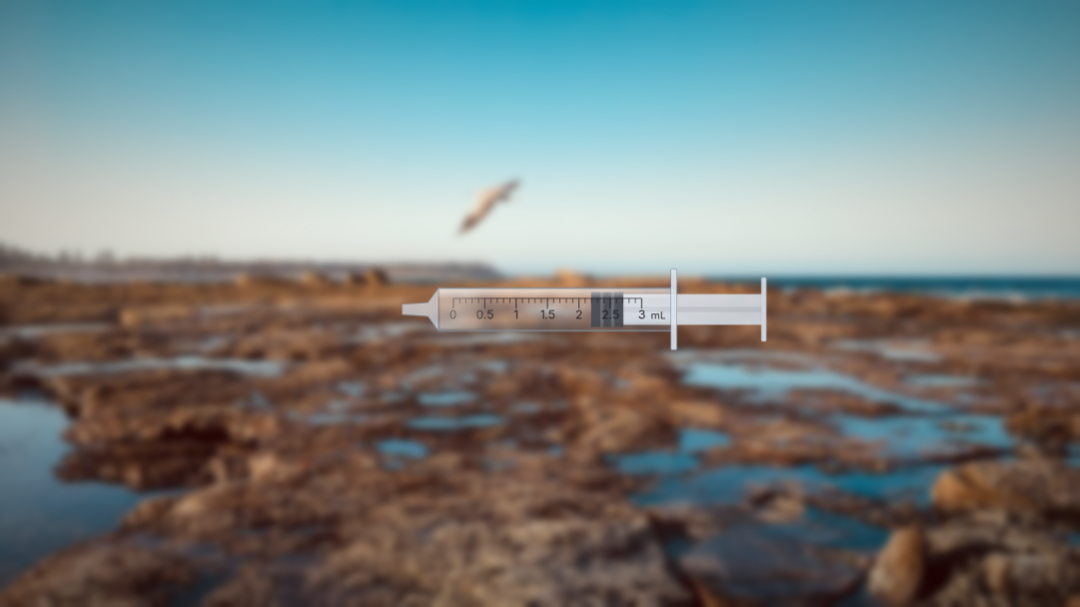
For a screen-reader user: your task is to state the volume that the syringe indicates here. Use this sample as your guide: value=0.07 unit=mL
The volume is value=2.2 unit=mL
